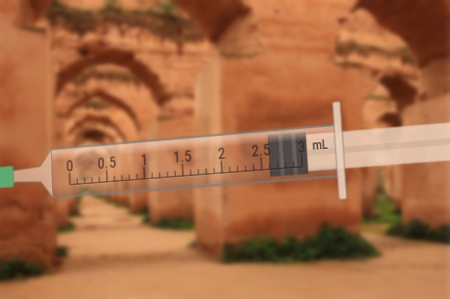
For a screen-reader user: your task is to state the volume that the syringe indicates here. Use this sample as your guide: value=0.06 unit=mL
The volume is value=2.6 unit=mL
